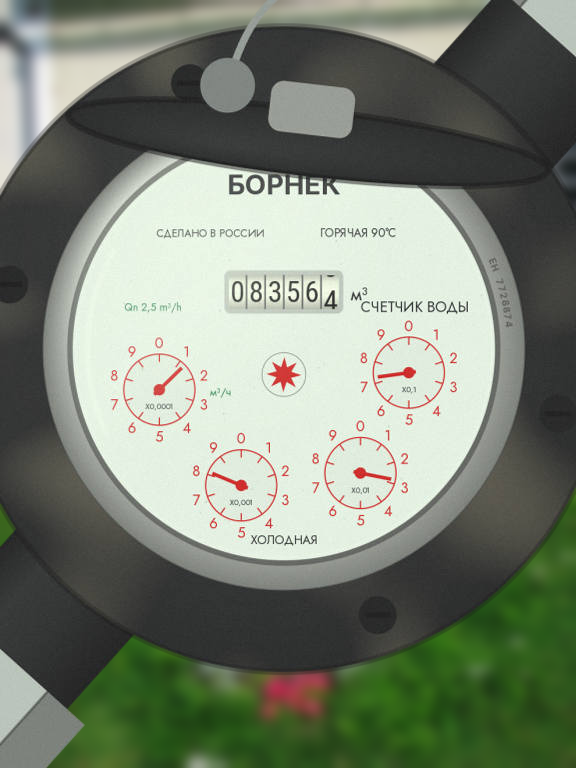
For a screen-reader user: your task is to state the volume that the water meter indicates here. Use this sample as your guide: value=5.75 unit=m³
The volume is value=83563.7281 unit=m³
